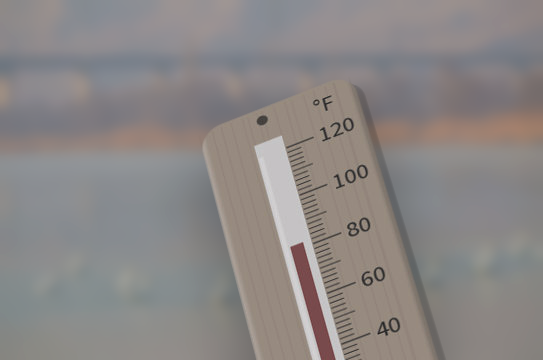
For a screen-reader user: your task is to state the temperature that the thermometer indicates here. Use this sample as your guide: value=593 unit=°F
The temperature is value=82 unit=°F
